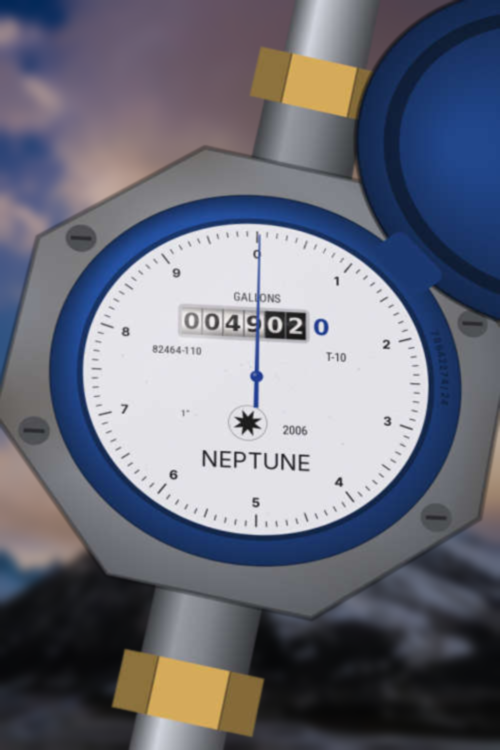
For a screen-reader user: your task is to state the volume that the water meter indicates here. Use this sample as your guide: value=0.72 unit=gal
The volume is value=49020.0 unit=gal
